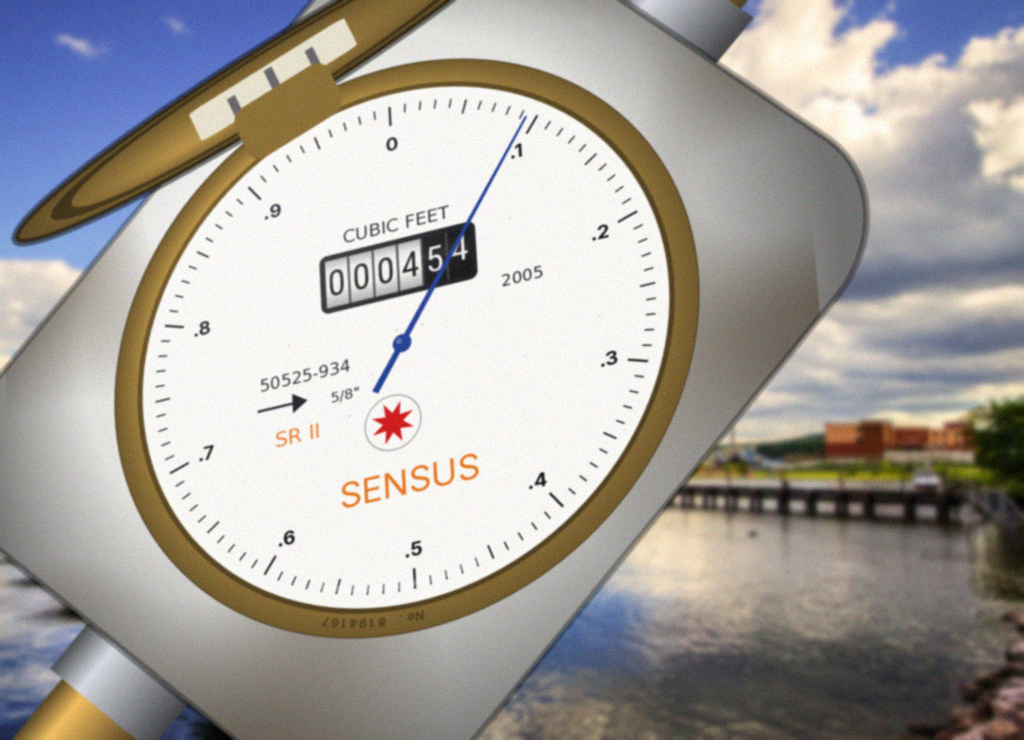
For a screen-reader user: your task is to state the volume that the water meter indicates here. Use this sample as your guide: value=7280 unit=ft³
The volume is value=454.09 unit=ft³
